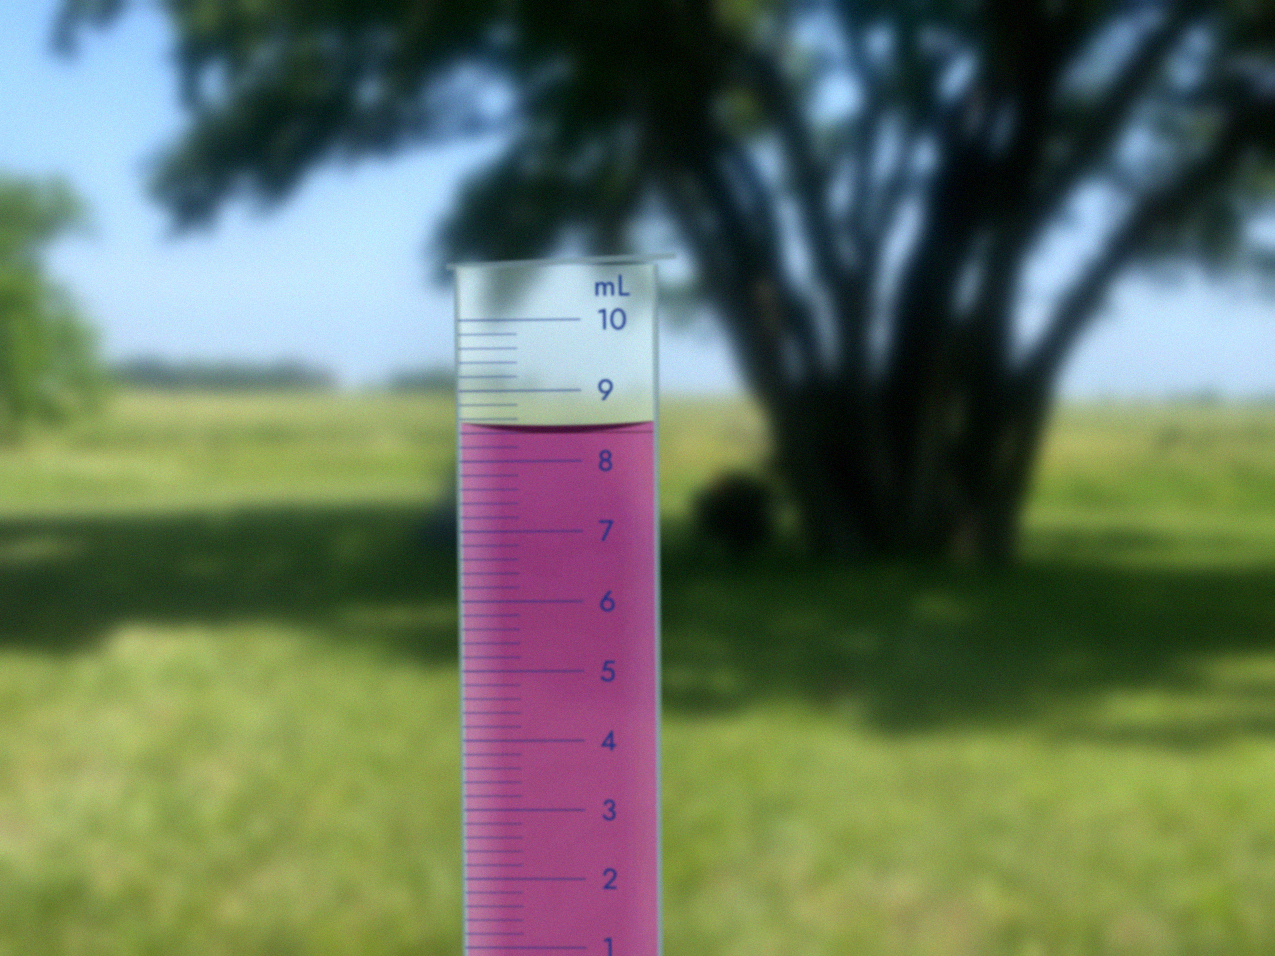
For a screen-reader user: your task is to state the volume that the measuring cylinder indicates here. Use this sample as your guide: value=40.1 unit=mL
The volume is value=8.4 unit=mL
